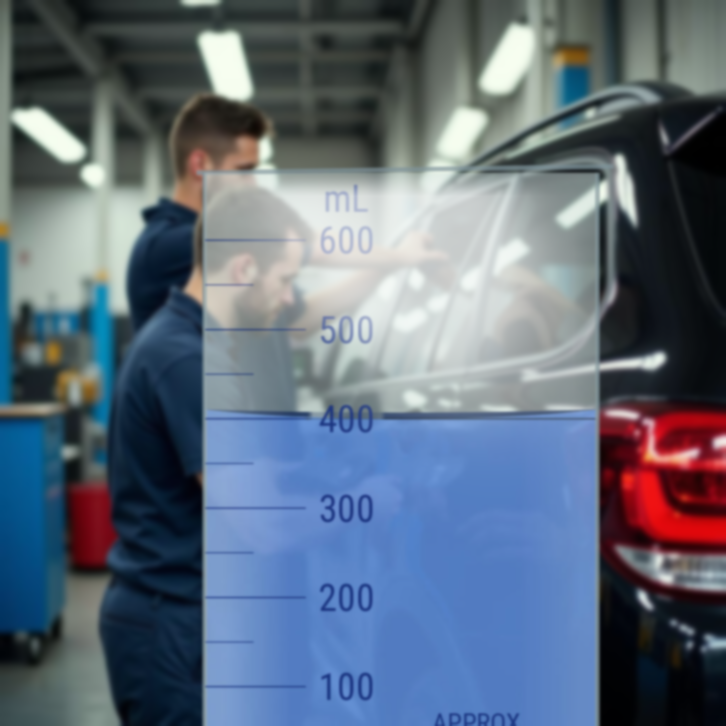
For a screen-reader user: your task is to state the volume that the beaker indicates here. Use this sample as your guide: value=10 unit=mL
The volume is value=400 unit=mL
